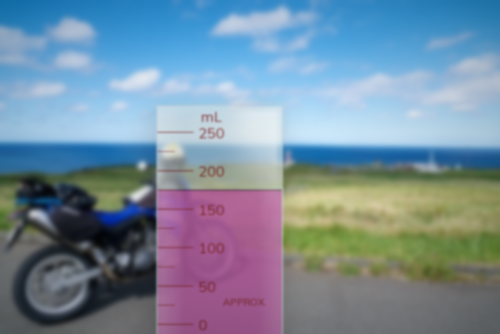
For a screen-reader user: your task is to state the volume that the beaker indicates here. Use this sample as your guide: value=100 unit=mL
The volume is value=175 unit=mL
